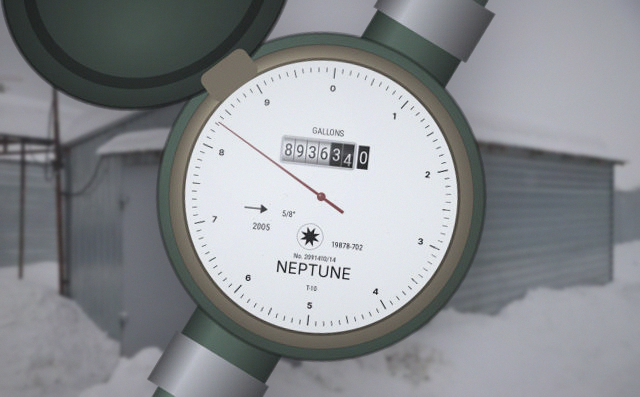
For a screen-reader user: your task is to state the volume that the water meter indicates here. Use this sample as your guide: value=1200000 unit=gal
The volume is value=8936338.3 unit=gal
